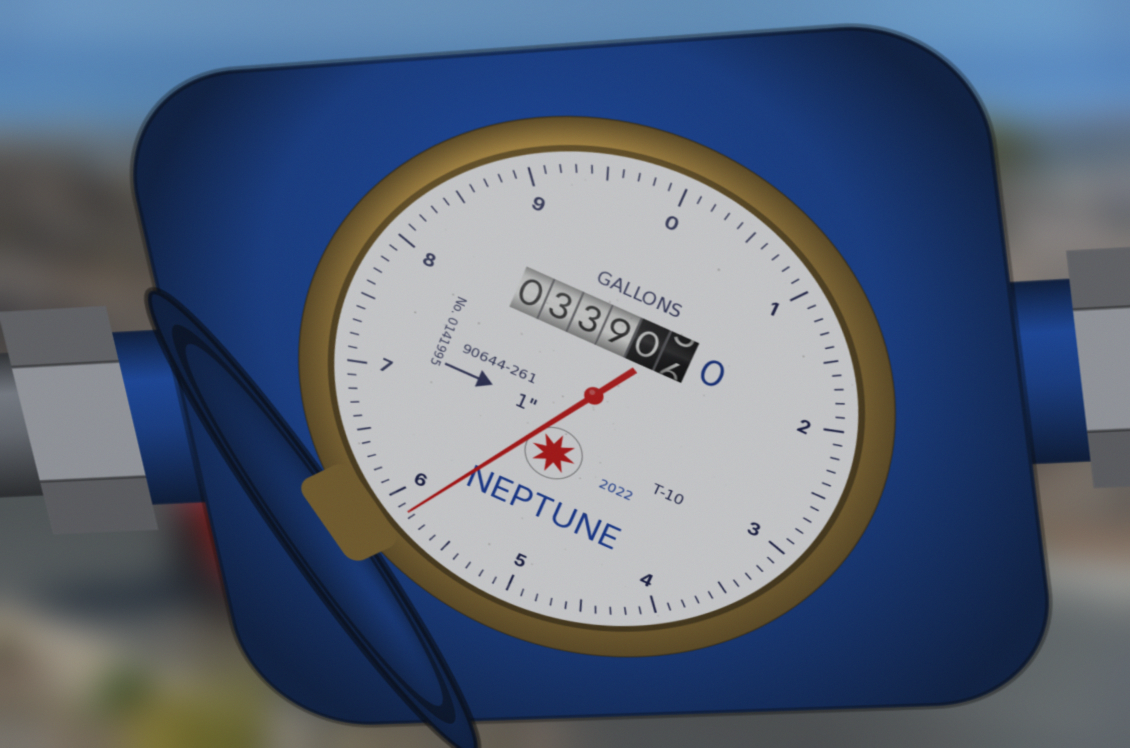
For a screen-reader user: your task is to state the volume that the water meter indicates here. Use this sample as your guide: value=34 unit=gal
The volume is value=339055.8 unit=gal
